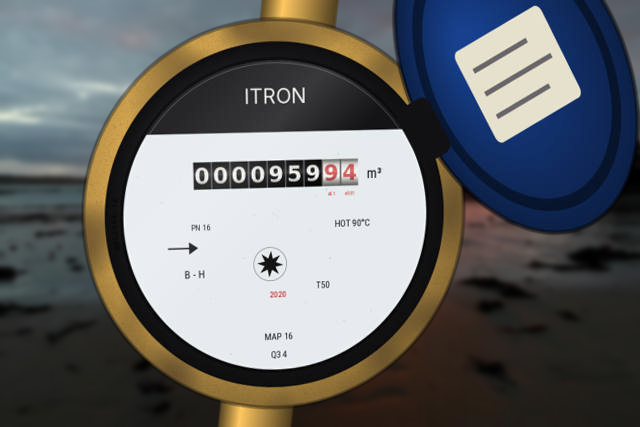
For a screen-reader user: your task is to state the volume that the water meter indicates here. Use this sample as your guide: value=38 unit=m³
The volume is value=959.94 unit=m³
